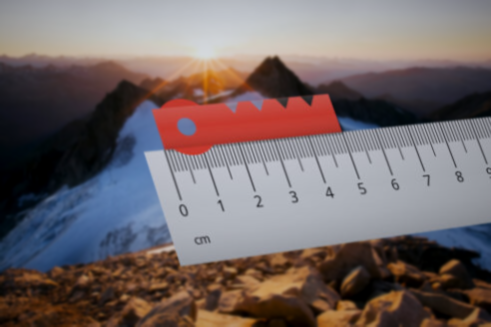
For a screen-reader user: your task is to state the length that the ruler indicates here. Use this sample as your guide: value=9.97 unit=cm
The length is value=5 unit=cm
